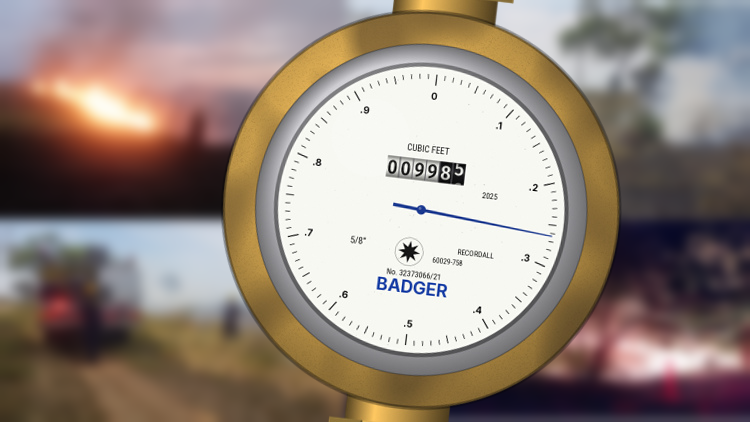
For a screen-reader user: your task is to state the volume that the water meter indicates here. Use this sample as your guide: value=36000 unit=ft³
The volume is value=9985.26 unit=ft³
